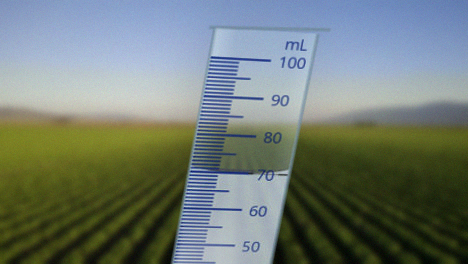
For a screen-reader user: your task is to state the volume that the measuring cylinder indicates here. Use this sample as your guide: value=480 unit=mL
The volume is value=70 unit=mL
